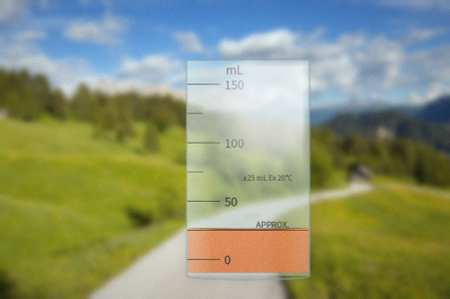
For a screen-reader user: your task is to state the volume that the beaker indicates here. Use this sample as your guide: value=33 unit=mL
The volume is value=25 unit=mL
